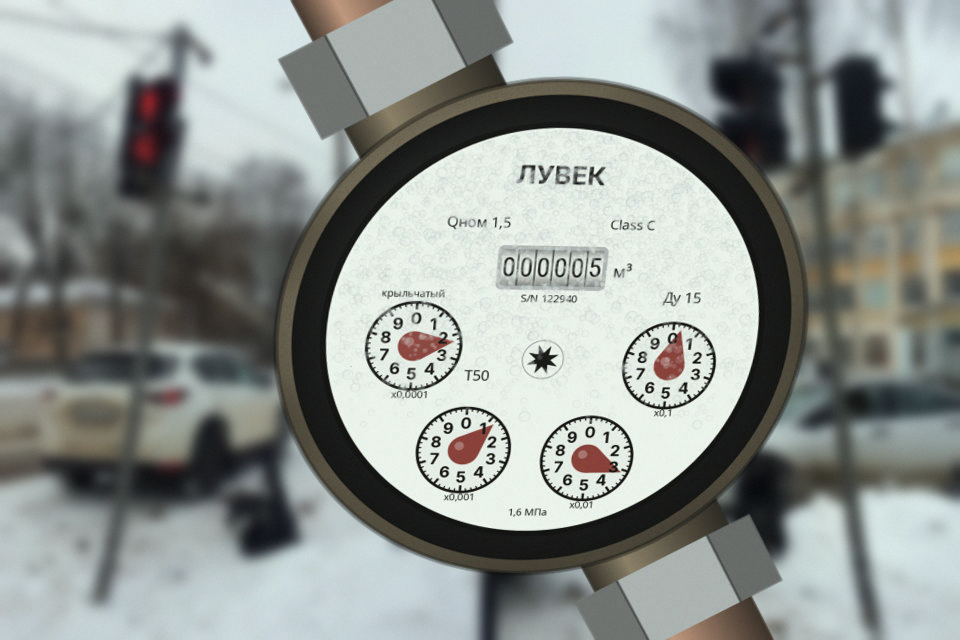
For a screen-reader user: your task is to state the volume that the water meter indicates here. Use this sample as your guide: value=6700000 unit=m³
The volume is value=5.0312 unit=m³
